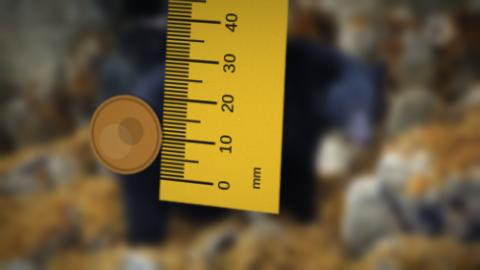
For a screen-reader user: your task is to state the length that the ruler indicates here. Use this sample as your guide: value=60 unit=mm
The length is value=20 unit=mm
